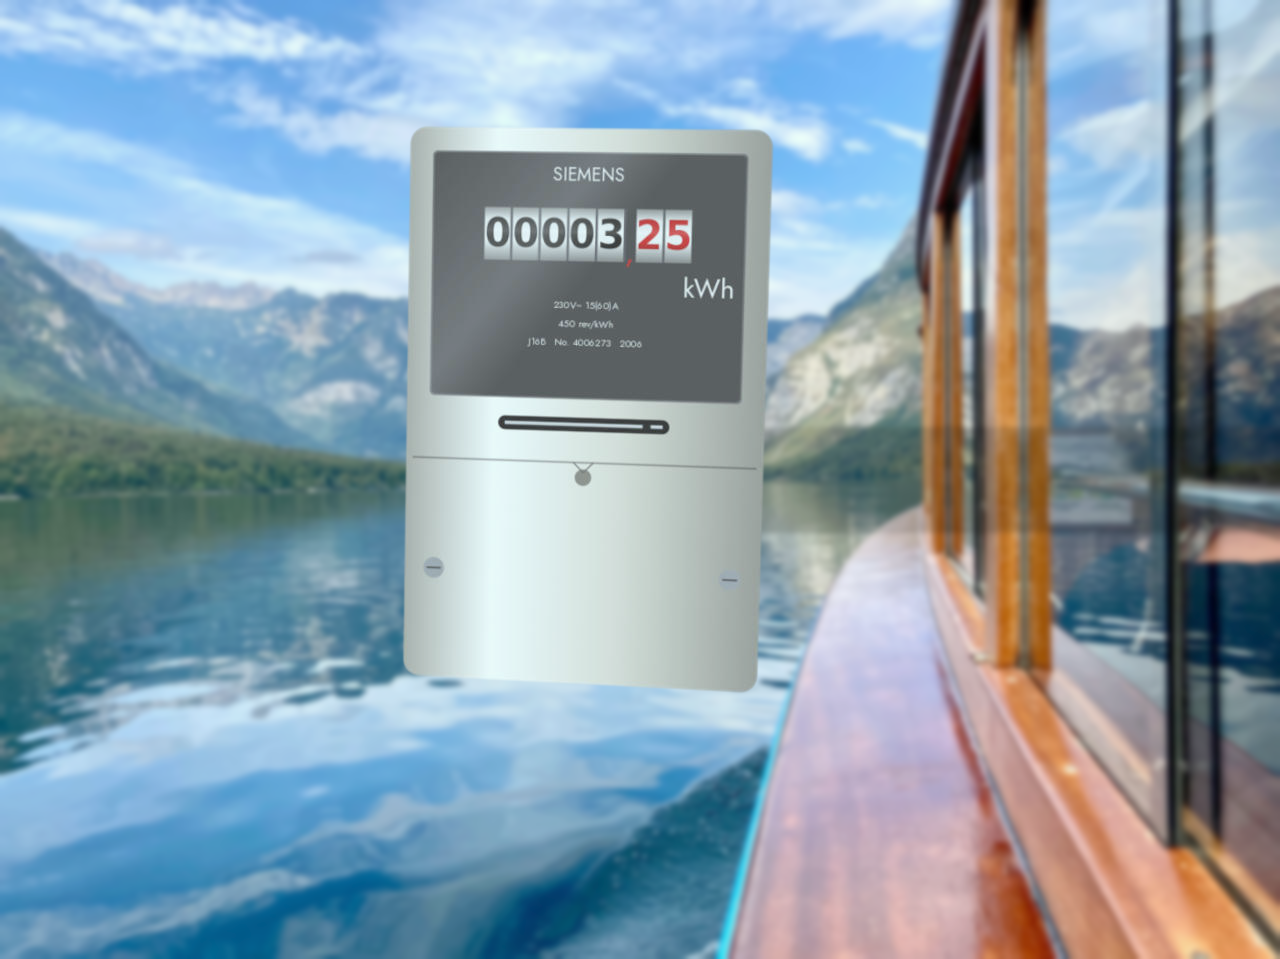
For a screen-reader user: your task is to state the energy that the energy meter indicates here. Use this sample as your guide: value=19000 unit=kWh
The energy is value=3.25 unit=kWh
